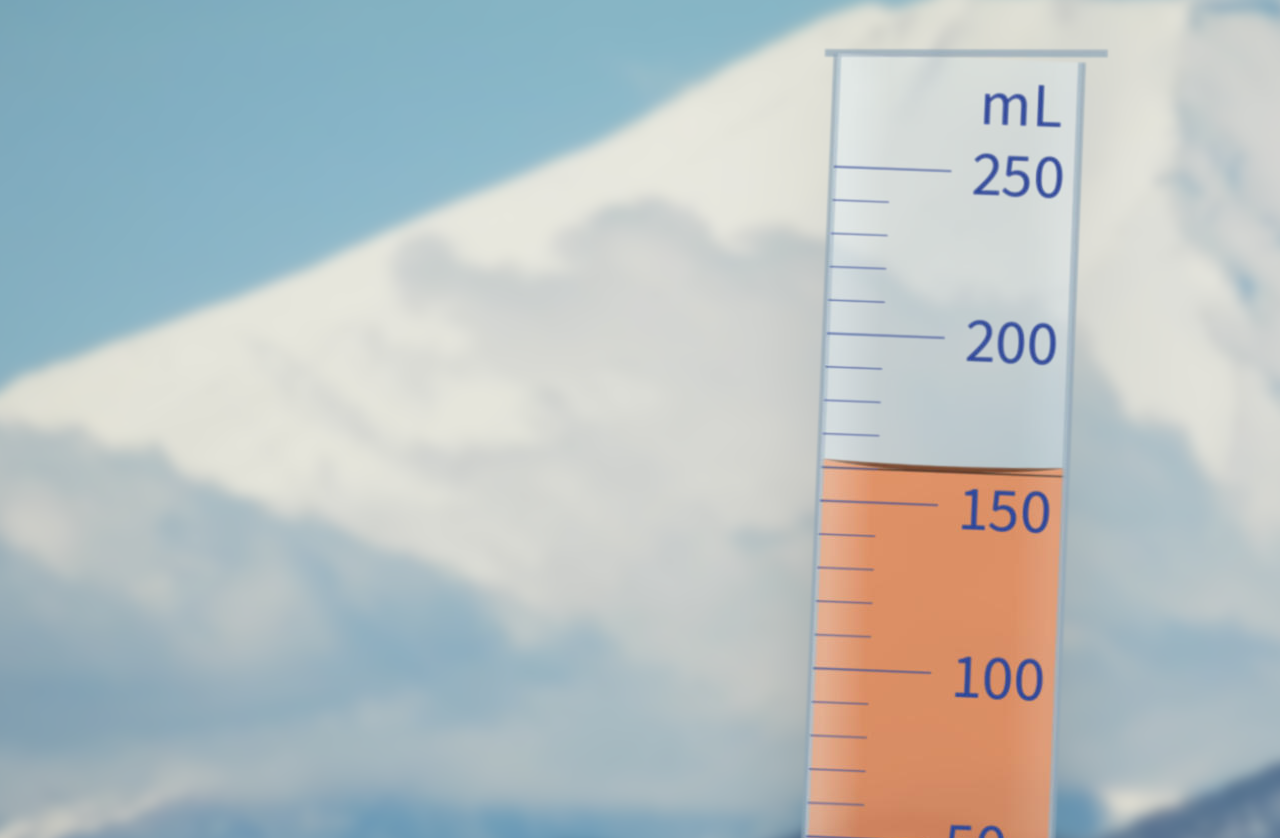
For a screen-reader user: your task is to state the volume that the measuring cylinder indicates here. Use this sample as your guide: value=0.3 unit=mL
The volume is value=160 unit=mL
